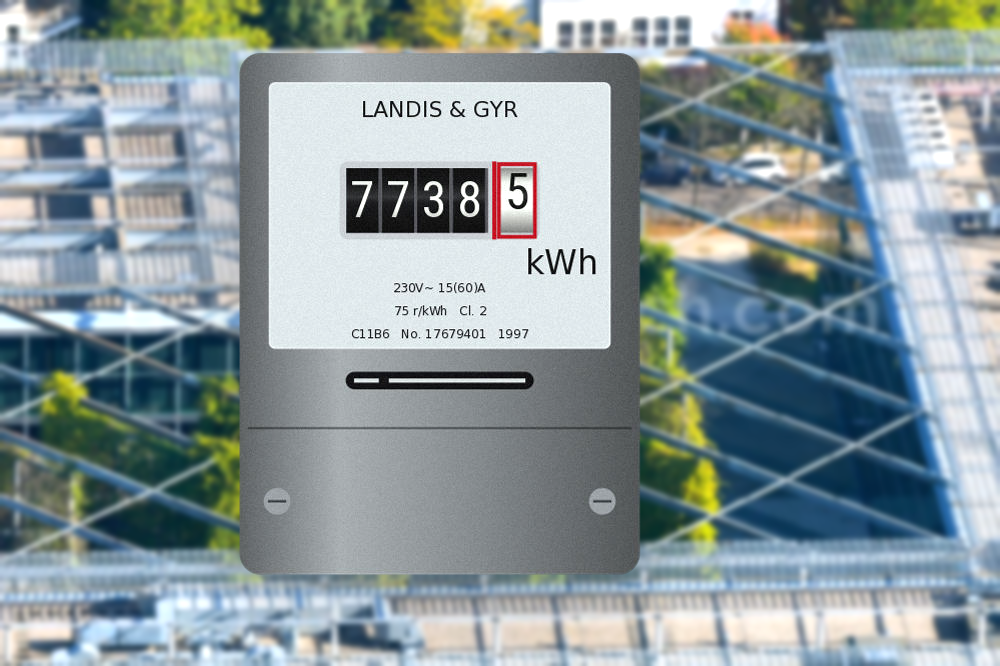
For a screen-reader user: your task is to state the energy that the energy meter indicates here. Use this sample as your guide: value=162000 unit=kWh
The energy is value=7738.5 unit=kWh
